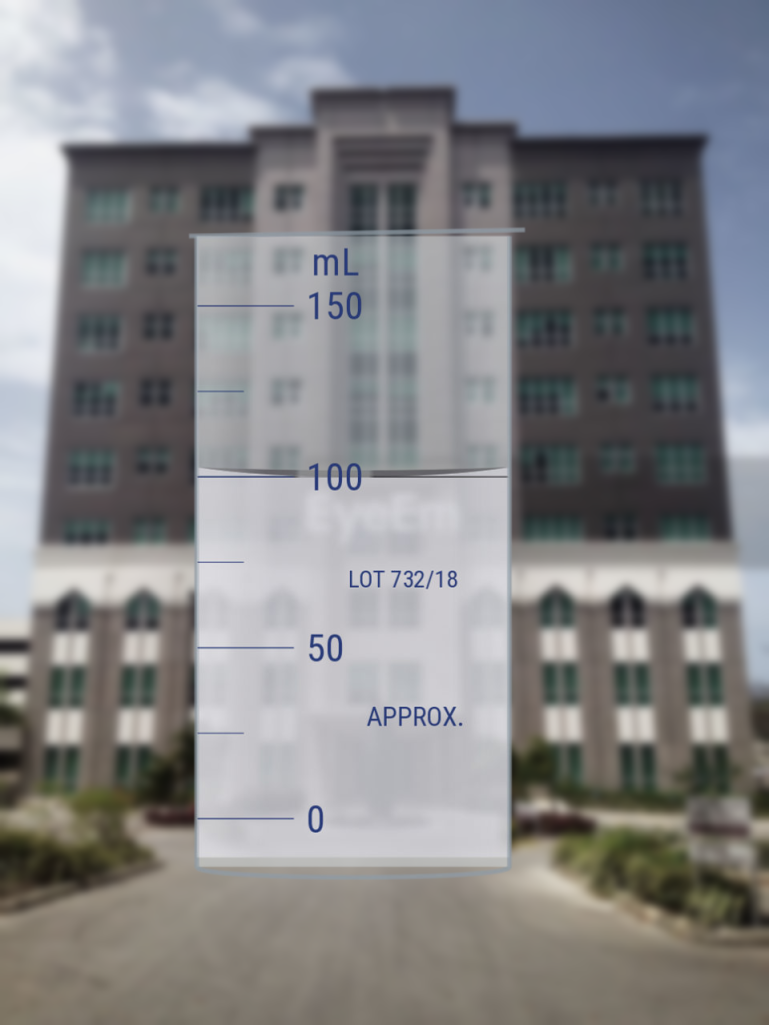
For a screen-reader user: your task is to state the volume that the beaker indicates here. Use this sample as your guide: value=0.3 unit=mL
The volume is value=100 unit=mL
